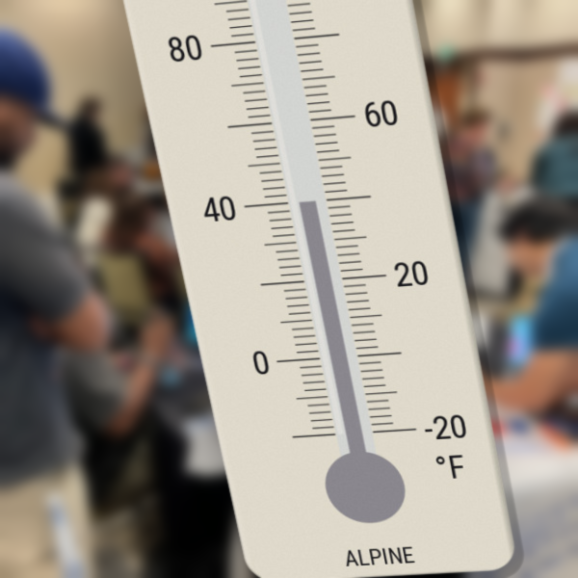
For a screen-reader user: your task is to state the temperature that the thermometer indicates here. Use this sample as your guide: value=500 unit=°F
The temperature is value=40 unit=°F
